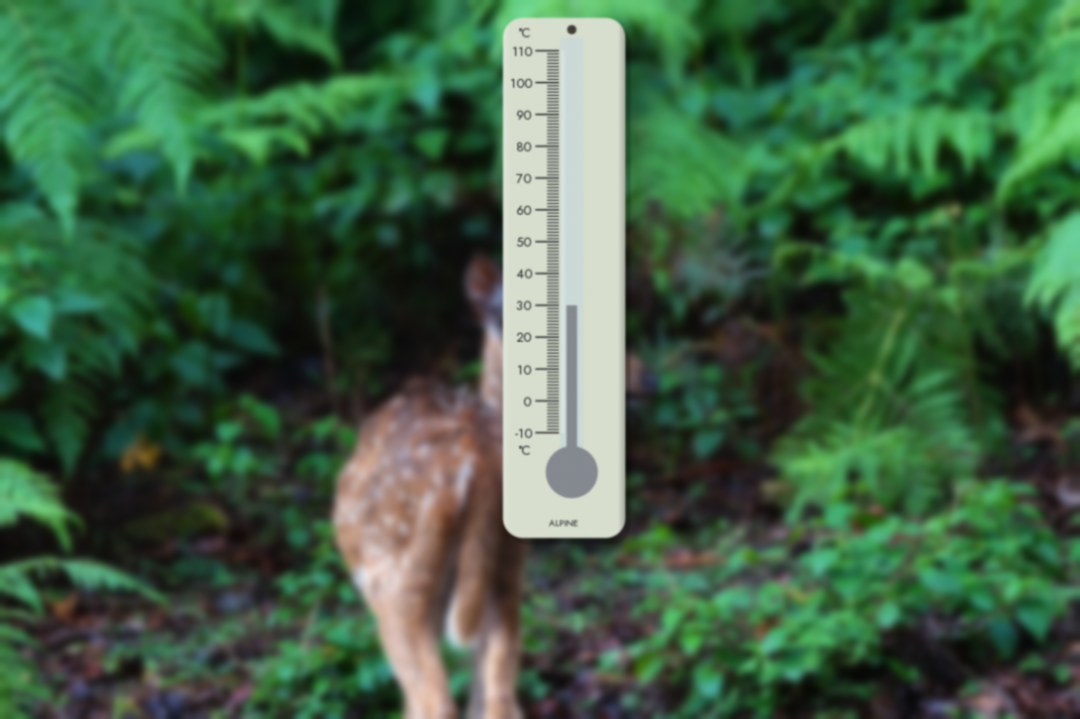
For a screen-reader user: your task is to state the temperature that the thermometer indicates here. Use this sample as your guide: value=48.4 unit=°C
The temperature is value=30 unit=°C
